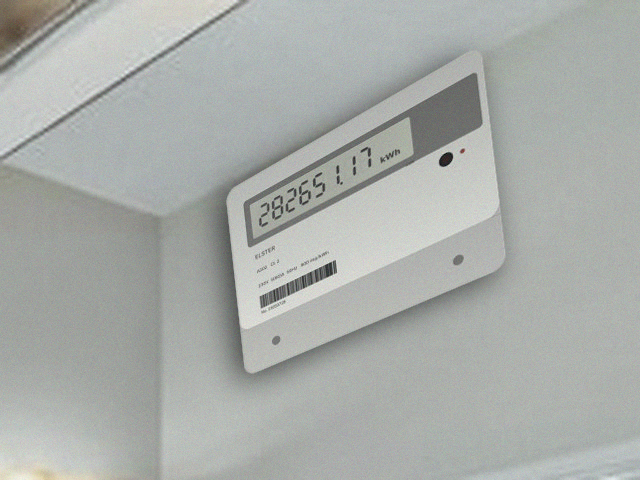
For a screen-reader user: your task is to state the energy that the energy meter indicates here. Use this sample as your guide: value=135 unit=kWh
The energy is value=282651.17 unit=kWh
